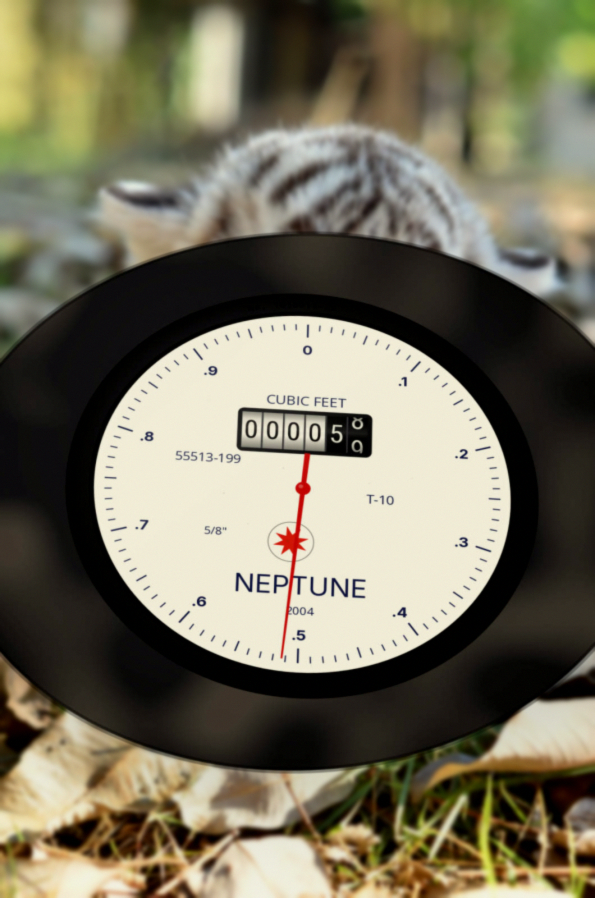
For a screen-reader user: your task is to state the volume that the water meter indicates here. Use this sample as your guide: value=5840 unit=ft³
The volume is value=58.51 unit=ft³
